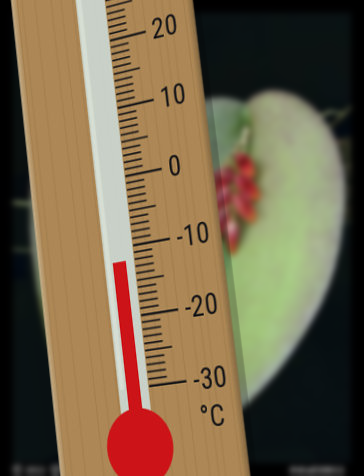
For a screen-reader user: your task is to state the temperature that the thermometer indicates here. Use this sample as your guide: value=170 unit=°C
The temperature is value=-12 unit=°C
